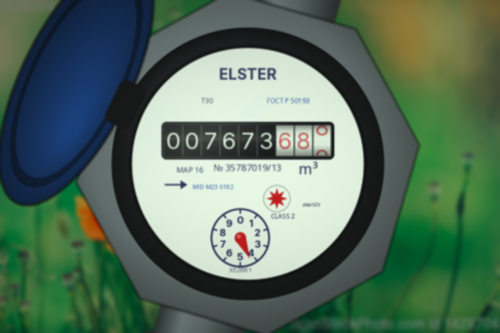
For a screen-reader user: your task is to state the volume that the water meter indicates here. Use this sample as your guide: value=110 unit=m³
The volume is value=7673.6884 unit=m³
